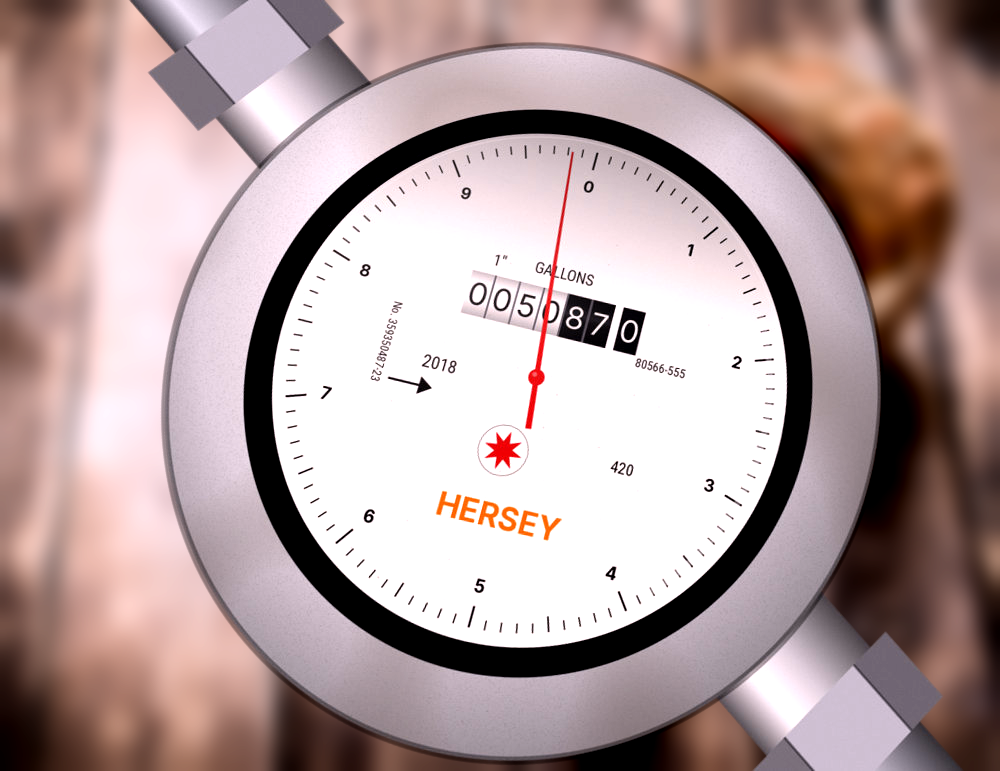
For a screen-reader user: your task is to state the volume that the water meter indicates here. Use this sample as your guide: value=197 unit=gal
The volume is value=50869.8 unit=gal
